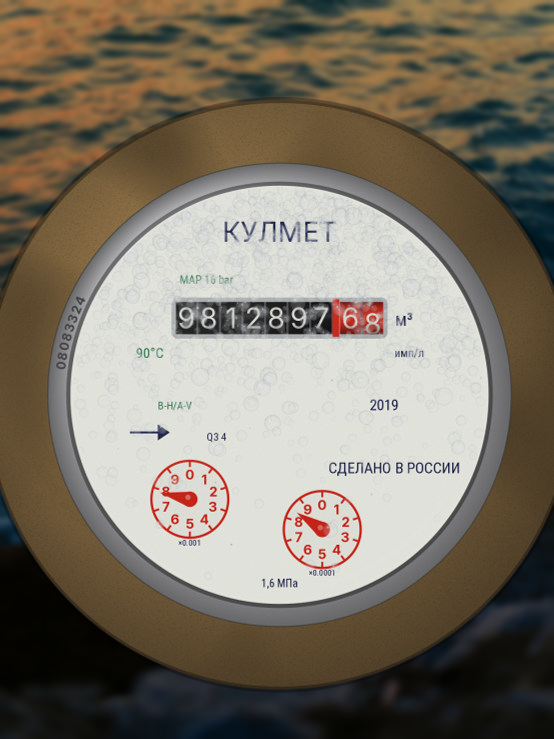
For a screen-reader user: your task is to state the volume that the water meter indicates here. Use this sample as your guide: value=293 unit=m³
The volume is value=9812897.6778 unit=m³
